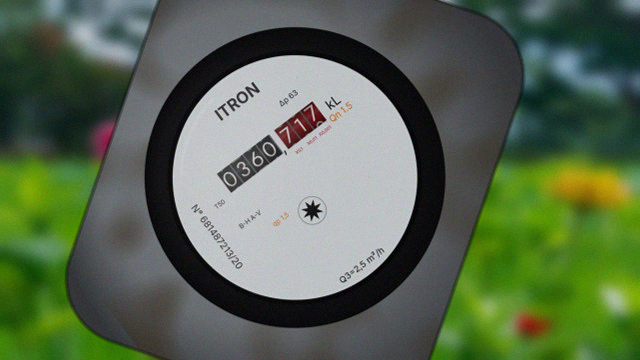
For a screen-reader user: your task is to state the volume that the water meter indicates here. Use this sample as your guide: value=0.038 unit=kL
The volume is value=360.717 unit=kL
